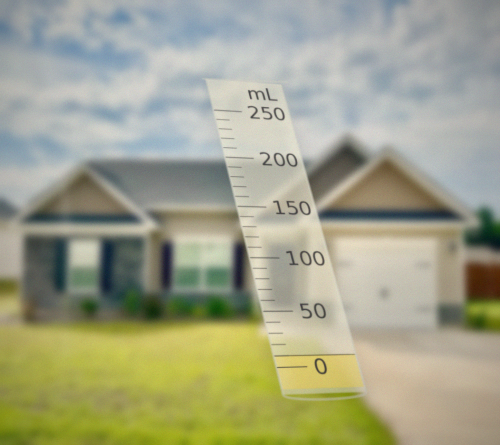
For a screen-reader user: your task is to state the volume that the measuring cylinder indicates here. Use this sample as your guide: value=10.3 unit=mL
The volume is value=10 unit=mL
